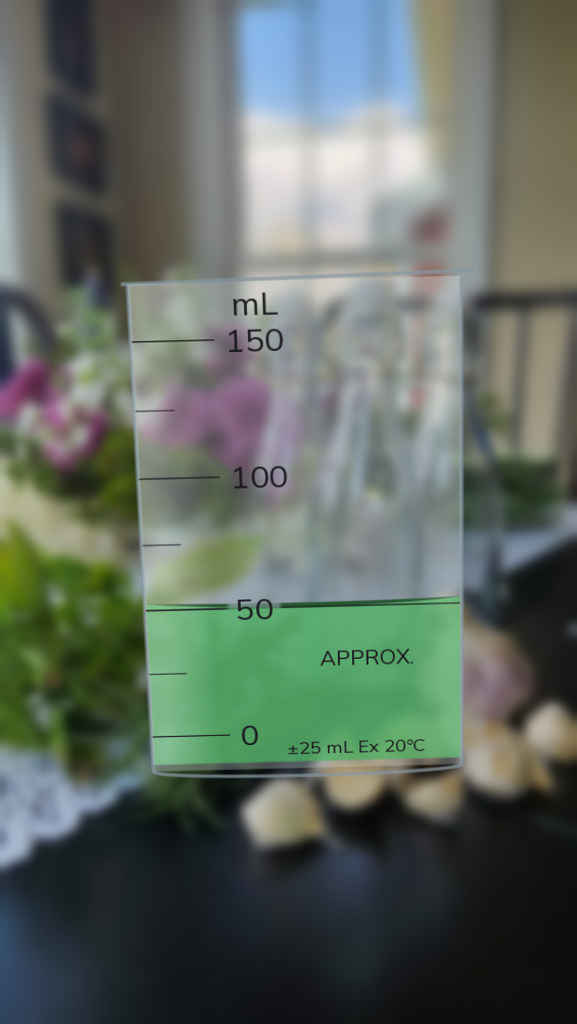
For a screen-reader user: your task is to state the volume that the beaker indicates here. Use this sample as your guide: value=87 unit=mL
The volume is value=50 unit=mL
